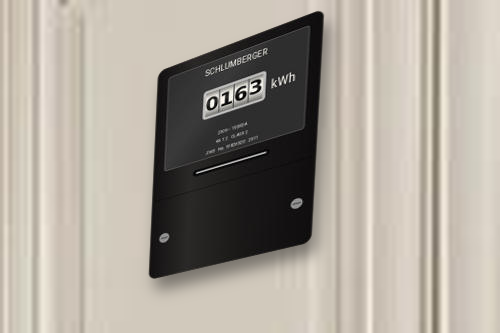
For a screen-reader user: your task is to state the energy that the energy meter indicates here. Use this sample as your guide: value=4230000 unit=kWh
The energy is value=163 unit=kWh
